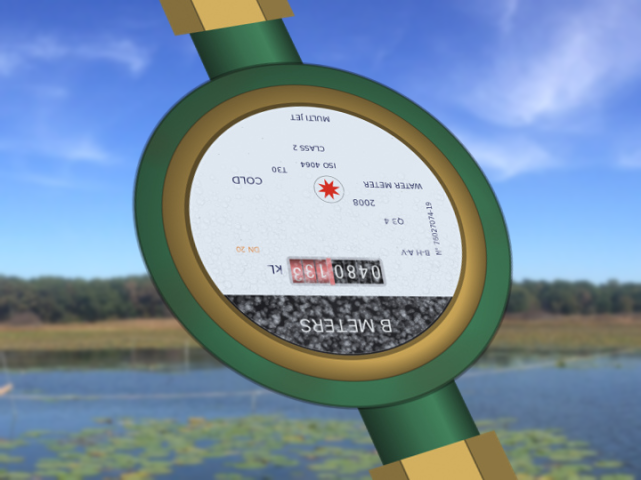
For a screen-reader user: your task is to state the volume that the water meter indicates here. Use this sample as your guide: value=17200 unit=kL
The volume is value=480.133 unit=kL
